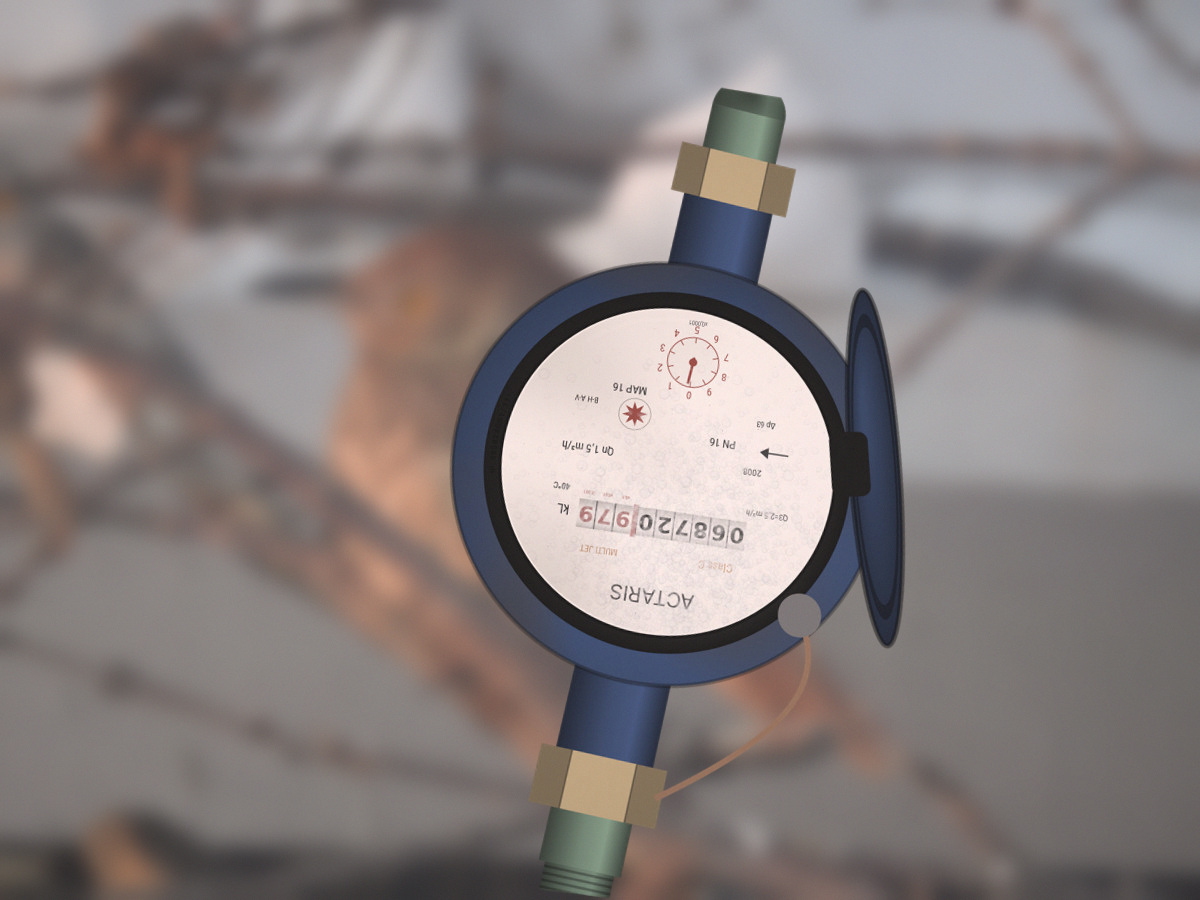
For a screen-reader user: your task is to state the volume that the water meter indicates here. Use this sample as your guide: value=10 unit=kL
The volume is value=68720.9790 unit=kL
